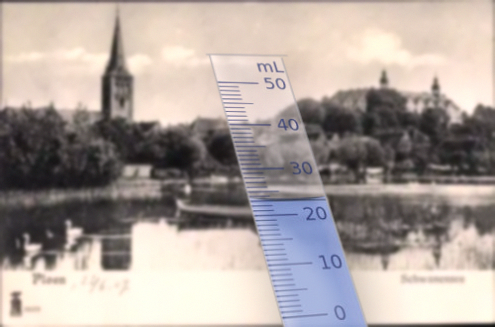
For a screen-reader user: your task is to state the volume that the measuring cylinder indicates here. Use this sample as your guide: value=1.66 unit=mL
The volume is value=23 unit=mL
